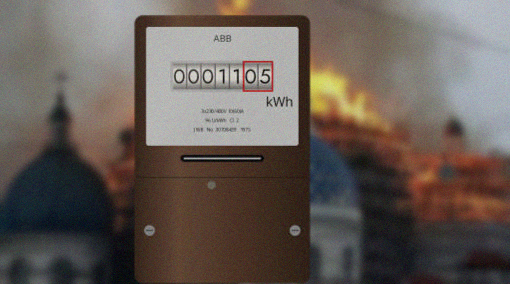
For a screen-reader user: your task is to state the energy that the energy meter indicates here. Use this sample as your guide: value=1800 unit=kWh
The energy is value=11.05 unit=kWh
